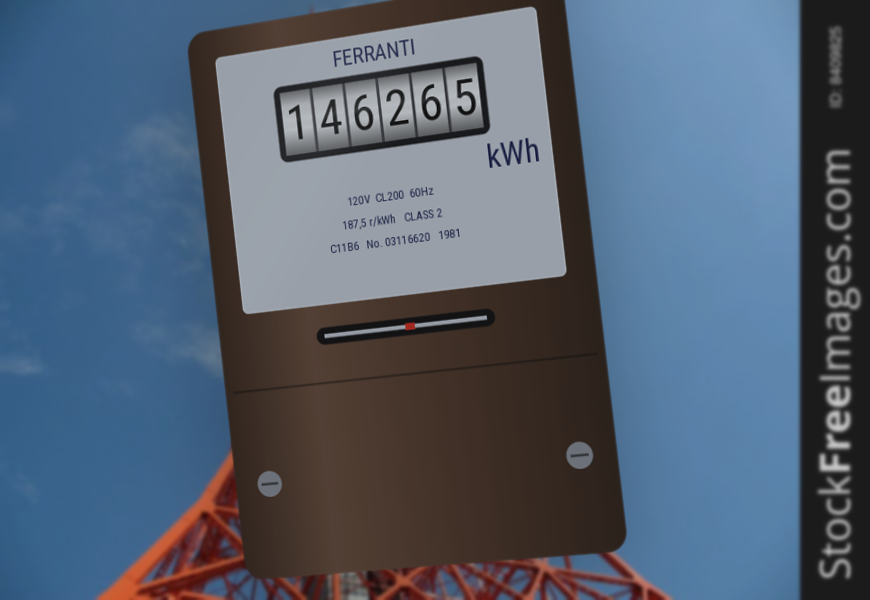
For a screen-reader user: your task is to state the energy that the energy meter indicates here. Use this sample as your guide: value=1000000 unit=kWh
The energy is value=146265 unit=kWh
